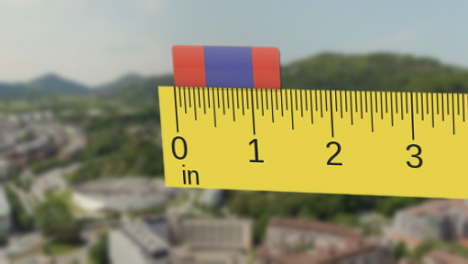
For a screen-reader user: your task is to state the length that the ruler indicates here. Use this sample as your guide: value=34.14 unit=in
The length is value=1.375 unit=in
